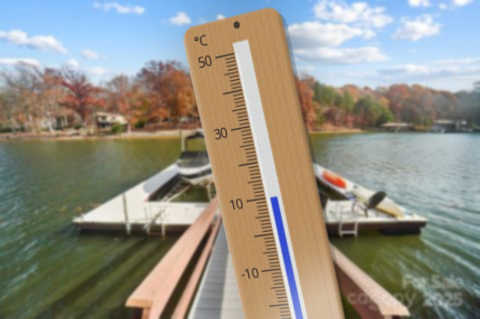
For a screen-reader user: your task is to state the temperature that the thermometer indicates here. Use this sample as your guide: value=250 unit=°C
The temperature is value=10 unit=°C
